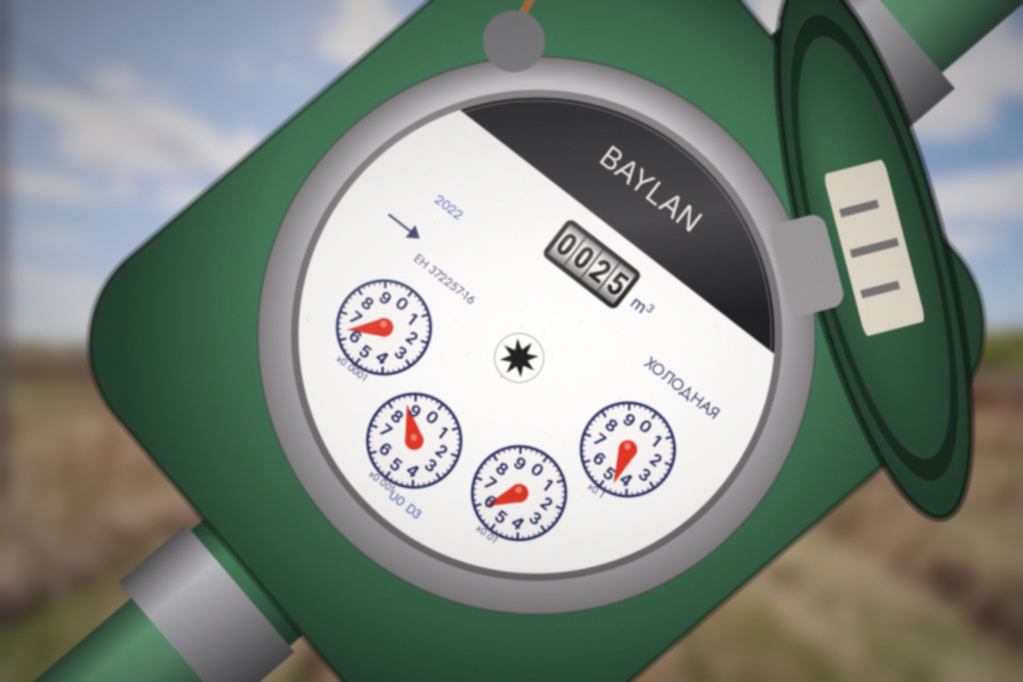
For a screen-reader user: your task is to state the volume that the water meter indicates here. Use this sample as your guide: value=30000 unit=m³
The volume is value=25.4586 unit=m³
